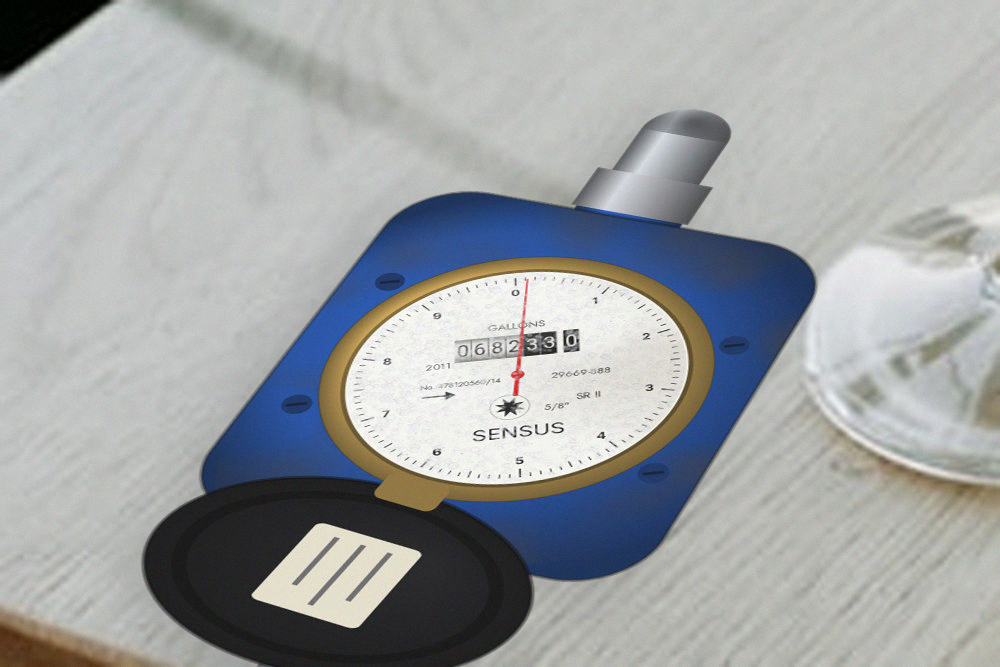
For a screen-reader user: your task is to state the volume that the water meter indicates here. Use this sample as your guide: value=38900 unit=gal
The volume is value=682330.1 unit=gal
